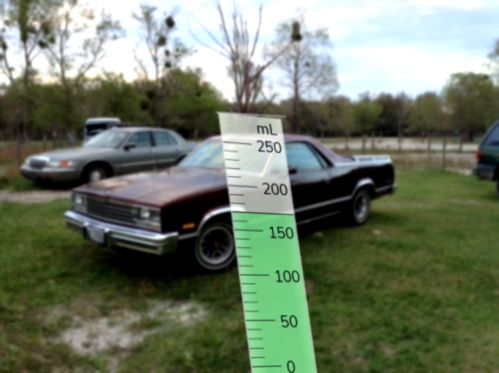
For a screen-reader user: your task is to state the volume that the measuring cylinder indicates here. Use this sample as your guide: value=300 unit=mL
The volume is value=170 unit=mL
